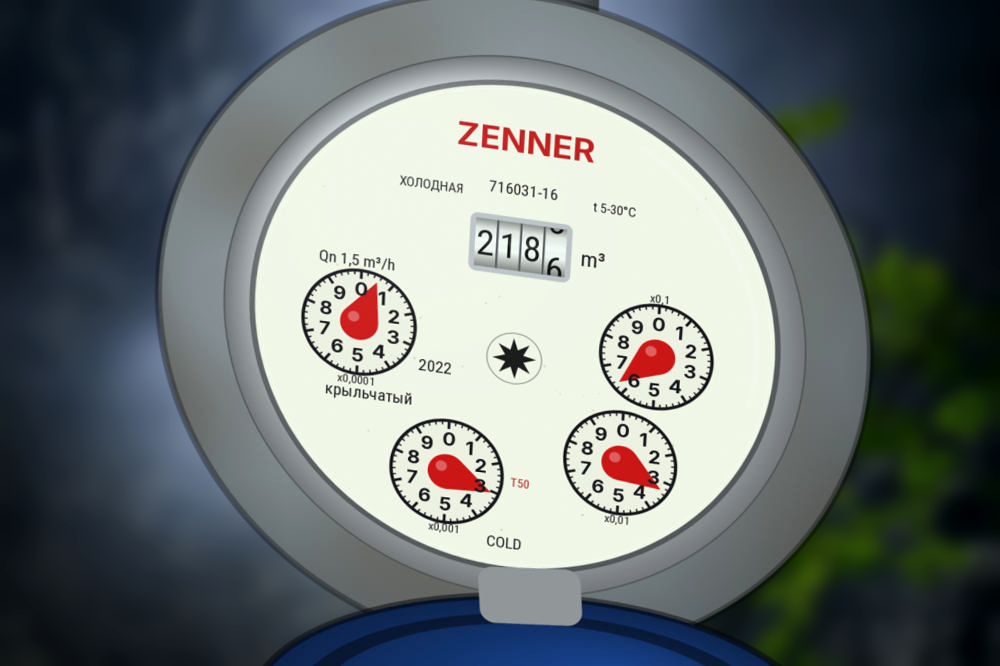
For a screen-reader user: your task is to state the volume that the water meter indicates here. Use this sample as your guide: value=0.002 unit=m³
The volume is value=2185.6330 unit=m³
